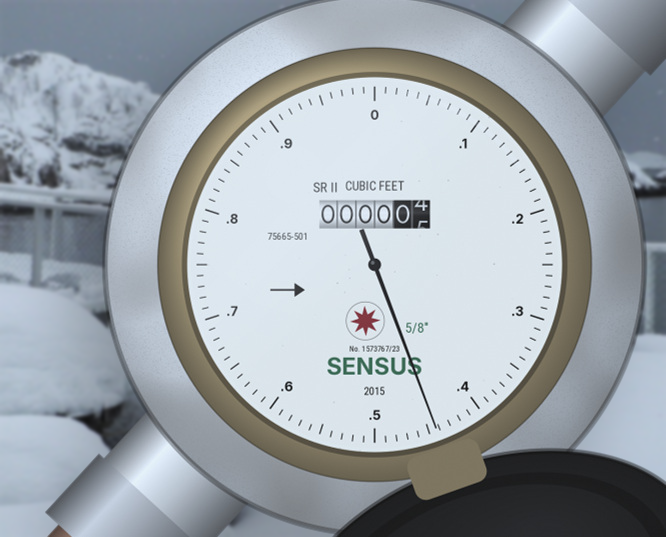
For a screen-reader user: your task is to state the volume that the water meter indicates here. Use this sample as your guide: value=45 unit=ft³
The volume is value=4.44 unit=ft³
